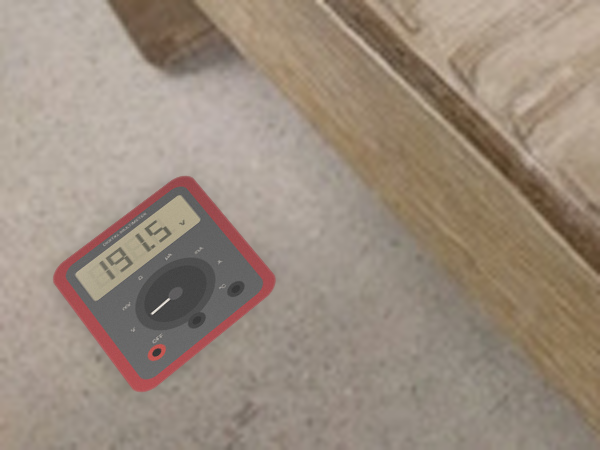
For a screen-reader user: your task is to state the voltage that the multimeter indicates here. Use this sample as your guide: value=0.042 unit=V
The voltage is value=191.5 unit=V
